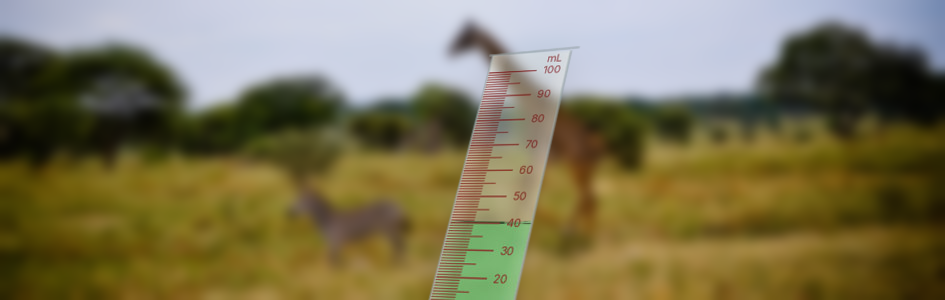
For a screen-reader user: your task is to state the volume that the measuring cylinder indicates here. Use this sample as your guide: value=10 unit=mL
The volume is value=40 unit=mL
